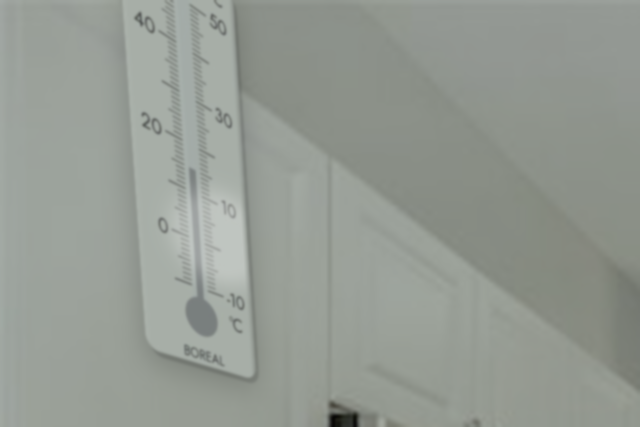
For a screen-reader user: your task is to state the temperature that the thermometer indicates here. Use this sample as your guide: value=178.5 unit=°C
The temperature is value=15 unit=°C
